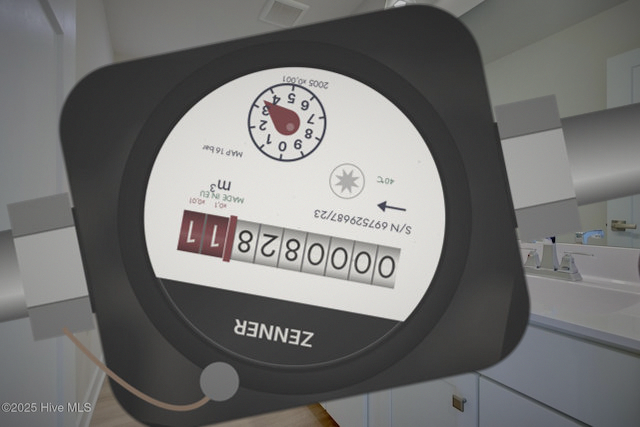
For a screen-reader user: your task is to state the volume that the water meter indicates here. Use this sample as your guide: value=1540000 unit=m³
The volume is value=828.113 unit=m³
